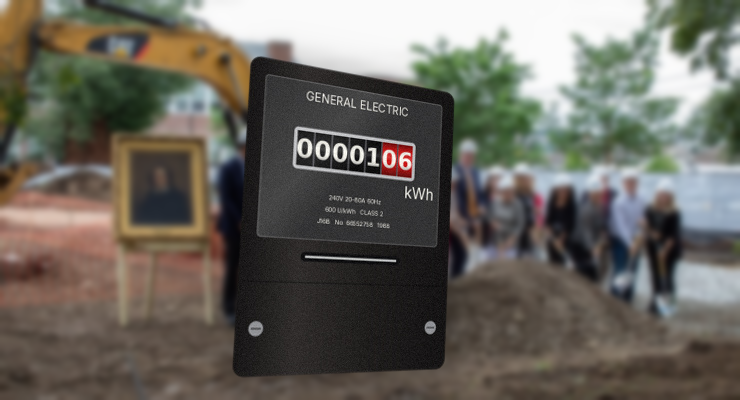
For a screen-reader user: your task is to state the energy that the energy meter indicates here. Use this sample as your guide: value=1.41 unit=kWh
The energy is value=1.06 unit=kWh
